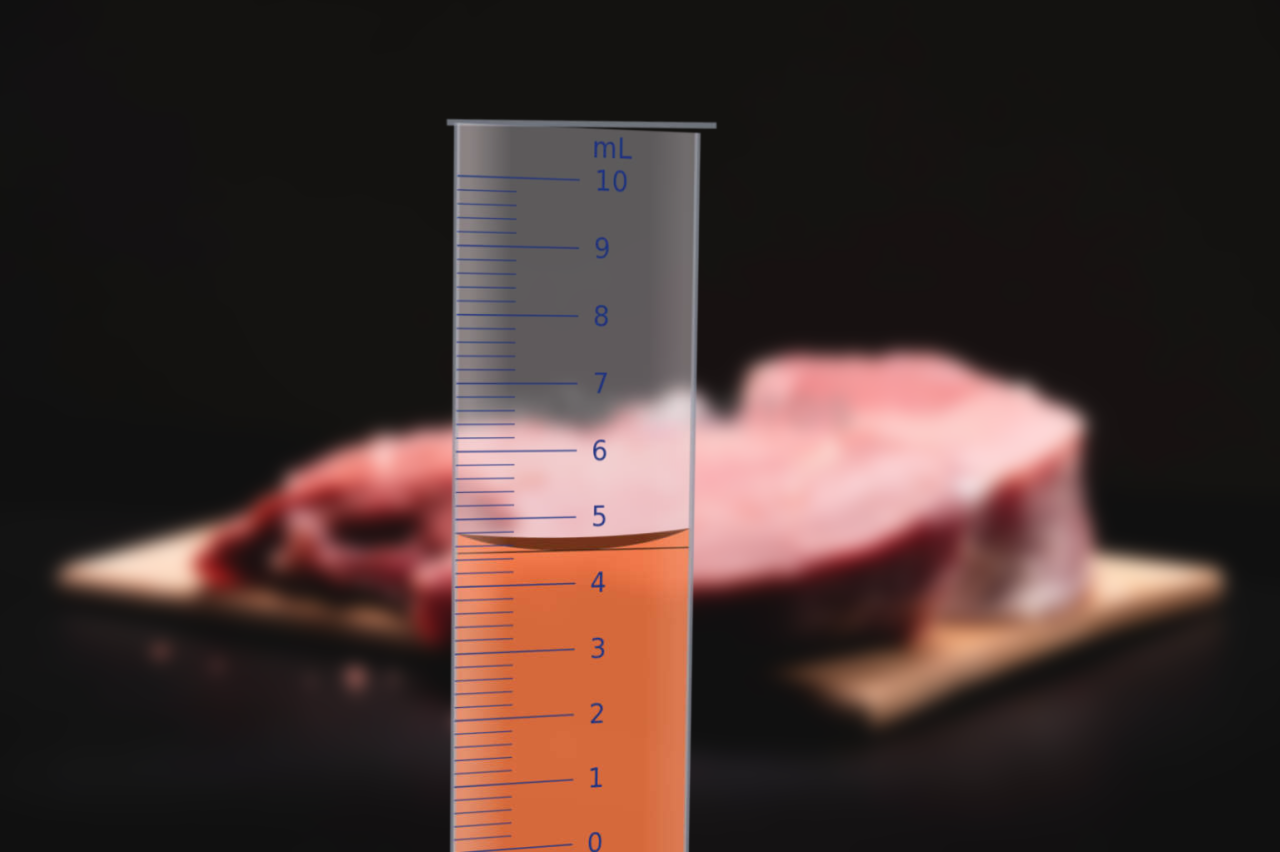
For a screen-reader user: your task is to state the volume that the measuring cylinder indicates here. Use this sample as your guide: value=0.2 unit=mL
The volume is value=4.5 unit=mL
